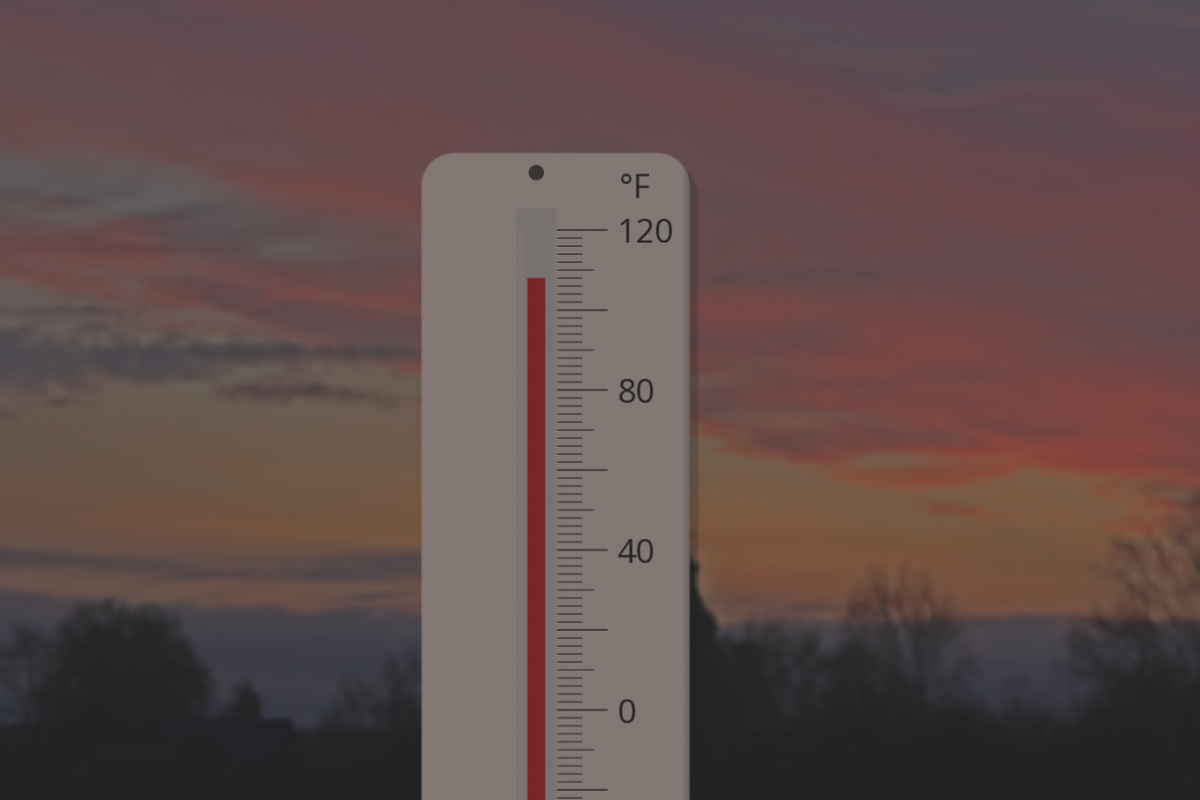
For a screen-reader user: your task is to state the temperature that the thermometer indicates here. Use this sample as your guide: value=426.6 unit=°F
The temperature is value=108 unit=°F
